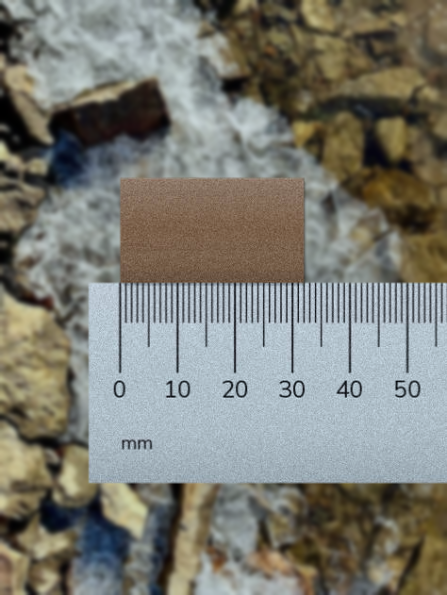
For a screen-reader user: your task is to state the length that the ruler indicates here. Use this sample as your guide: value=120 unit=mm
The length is value=32 unit=mm
